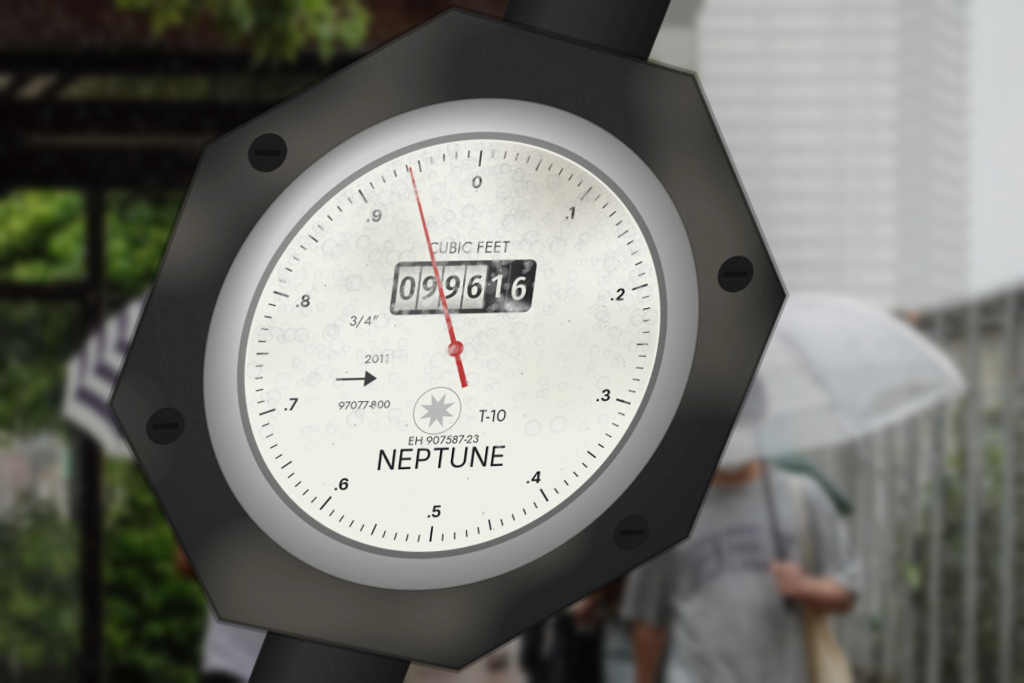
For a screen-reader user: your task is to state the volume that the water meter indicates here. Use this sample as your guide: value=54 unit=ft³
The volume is value=99615.94 unit=ft³
